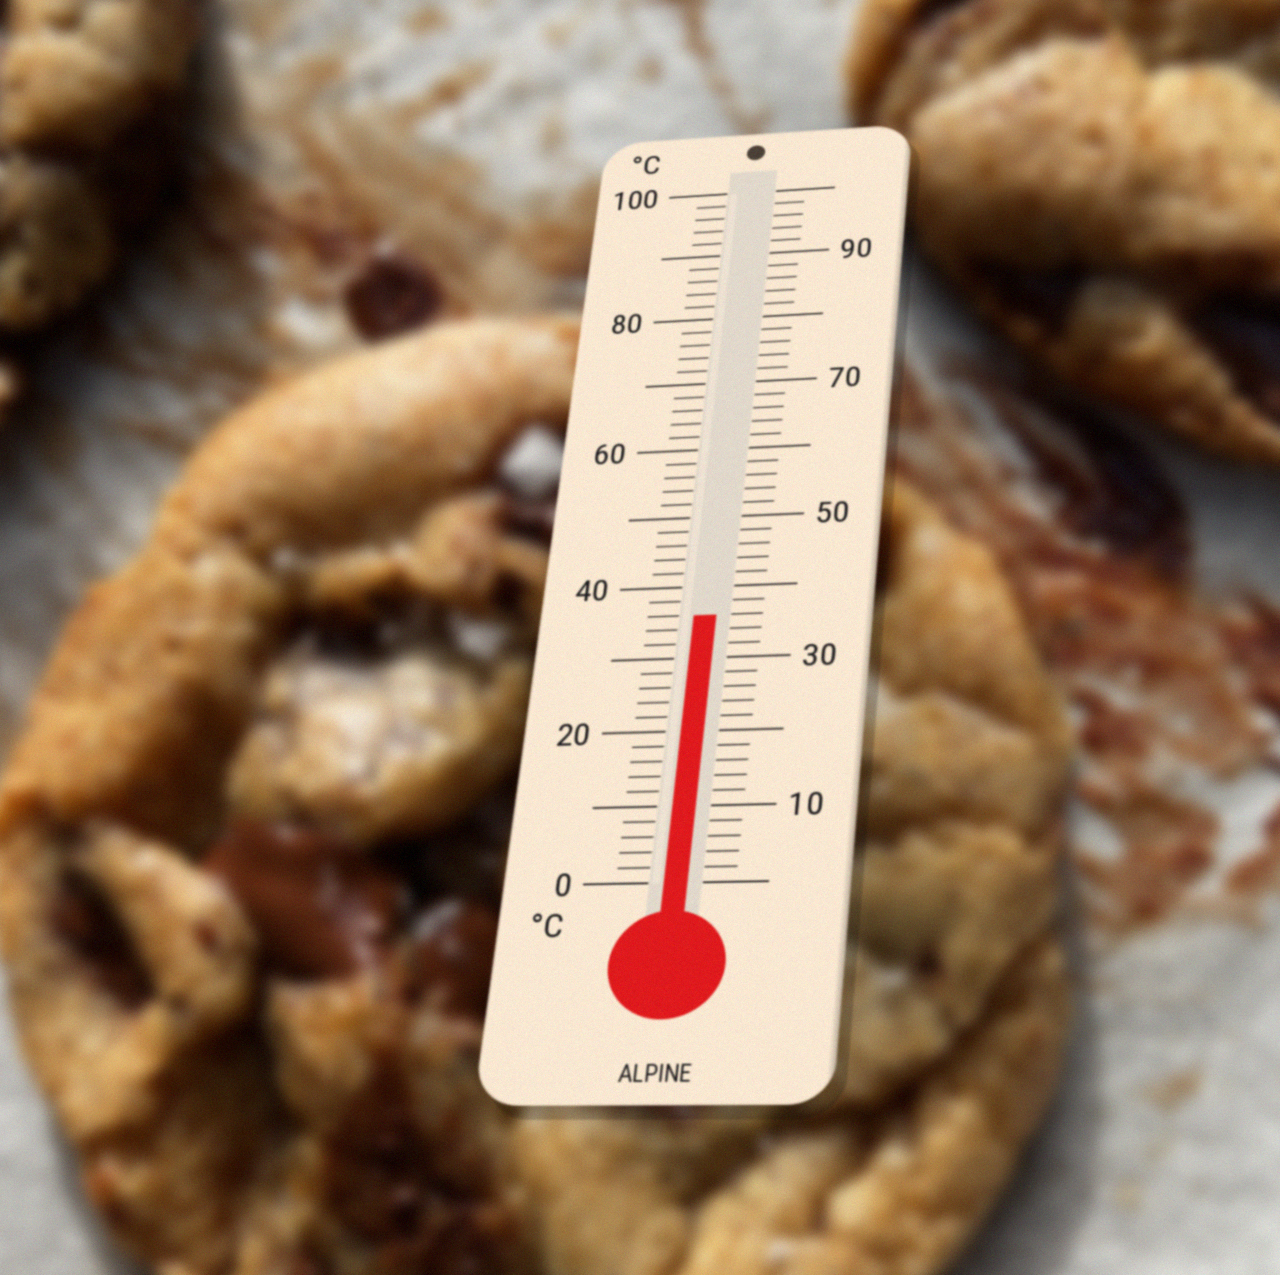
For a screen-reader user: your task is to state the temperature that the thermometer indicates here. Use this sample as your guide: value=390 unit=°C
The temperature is value=36 unit=°C
